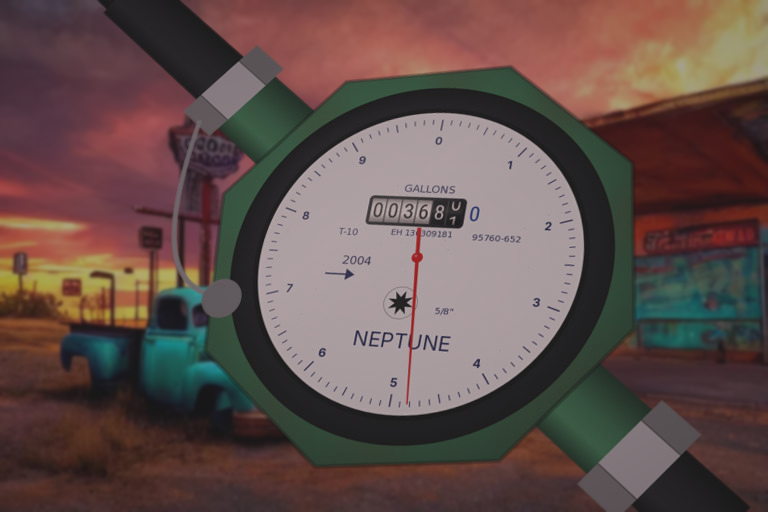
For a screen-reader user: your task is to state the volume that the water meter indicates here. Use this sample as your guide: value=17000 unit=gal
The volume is value=36804.8 unit=gal
